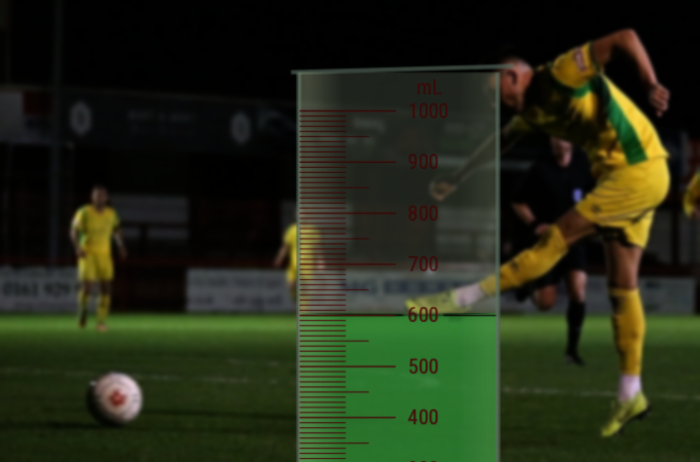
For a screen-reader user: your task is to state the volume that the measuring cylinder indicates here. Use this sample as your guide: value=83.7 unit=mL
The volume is value=600 unit=mL
